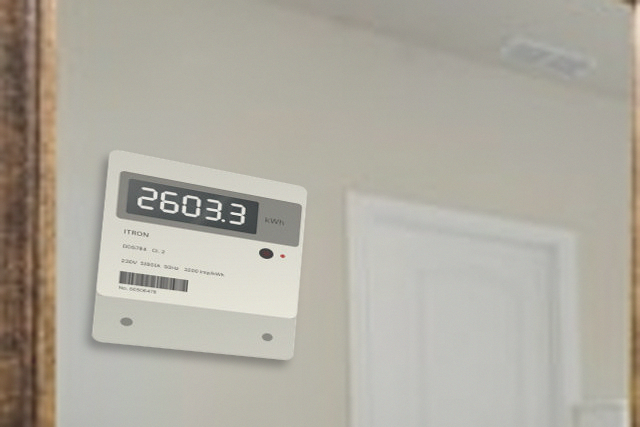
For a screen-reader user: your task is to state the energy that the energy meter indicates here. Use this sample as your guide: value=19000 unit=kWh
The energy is value=2603.3 unit=kWh
